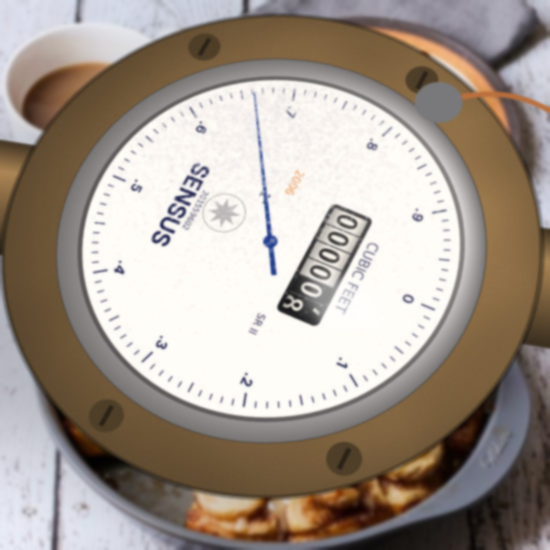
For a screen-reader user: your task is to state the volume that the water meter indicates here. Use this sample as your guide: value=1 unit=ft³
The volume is value=7.66 unit=ft³
